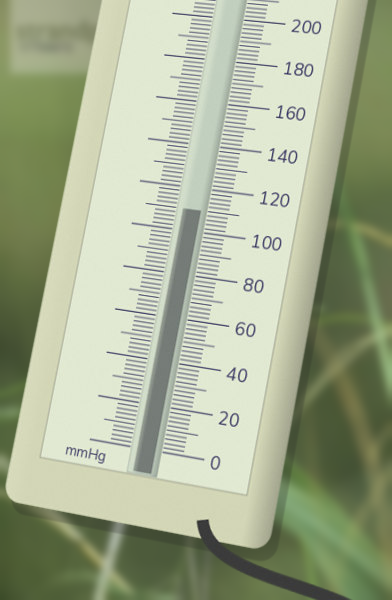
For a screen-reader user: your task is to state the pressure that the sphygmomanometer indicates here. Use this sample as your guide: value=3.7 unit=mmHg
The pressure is value=110 unit=mmHg
